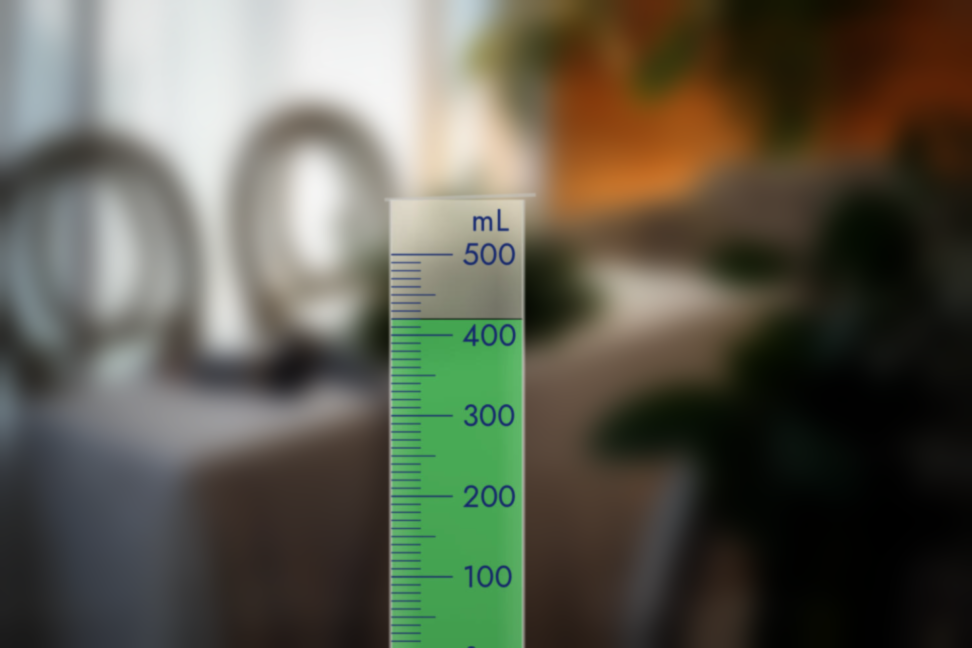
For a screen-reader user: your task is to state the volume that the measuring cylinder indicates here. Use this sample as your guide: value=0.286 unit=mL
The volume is value=420 unit=mL
